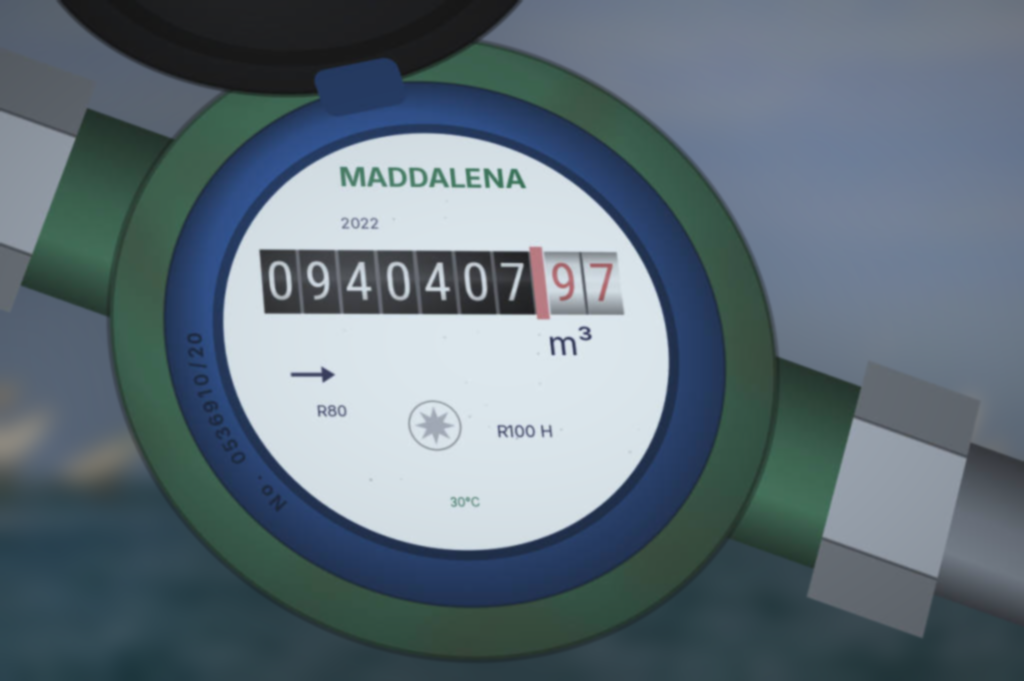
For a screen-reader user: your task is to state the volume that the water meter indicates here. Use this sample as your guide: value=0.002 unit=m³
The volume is value=940407.97 unit=m³
